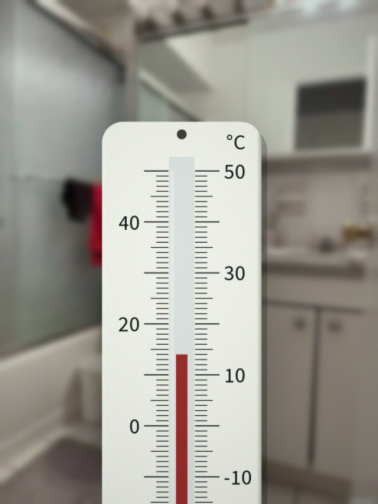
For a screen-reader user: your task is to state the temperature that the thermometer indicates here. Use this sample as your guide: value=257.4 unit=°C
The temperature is value=14 unit=°C
